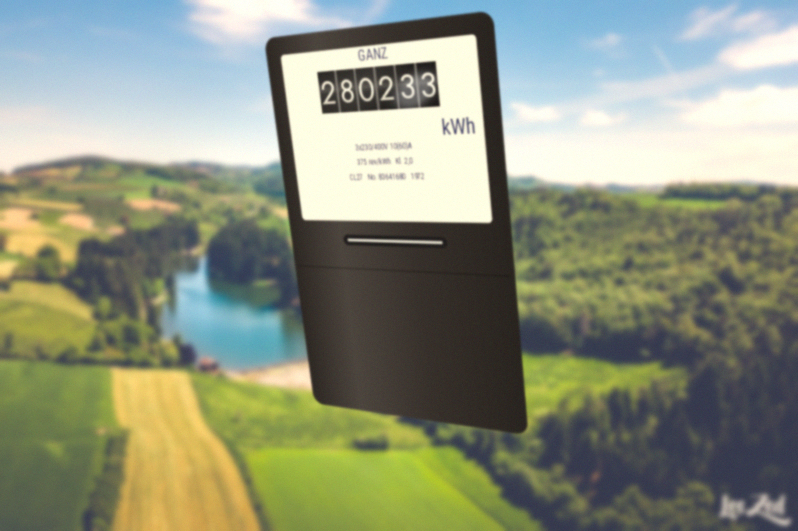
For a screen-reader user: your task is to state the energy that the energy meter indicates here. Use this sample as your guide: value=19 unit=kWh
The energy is value=280233 unit=kWh
